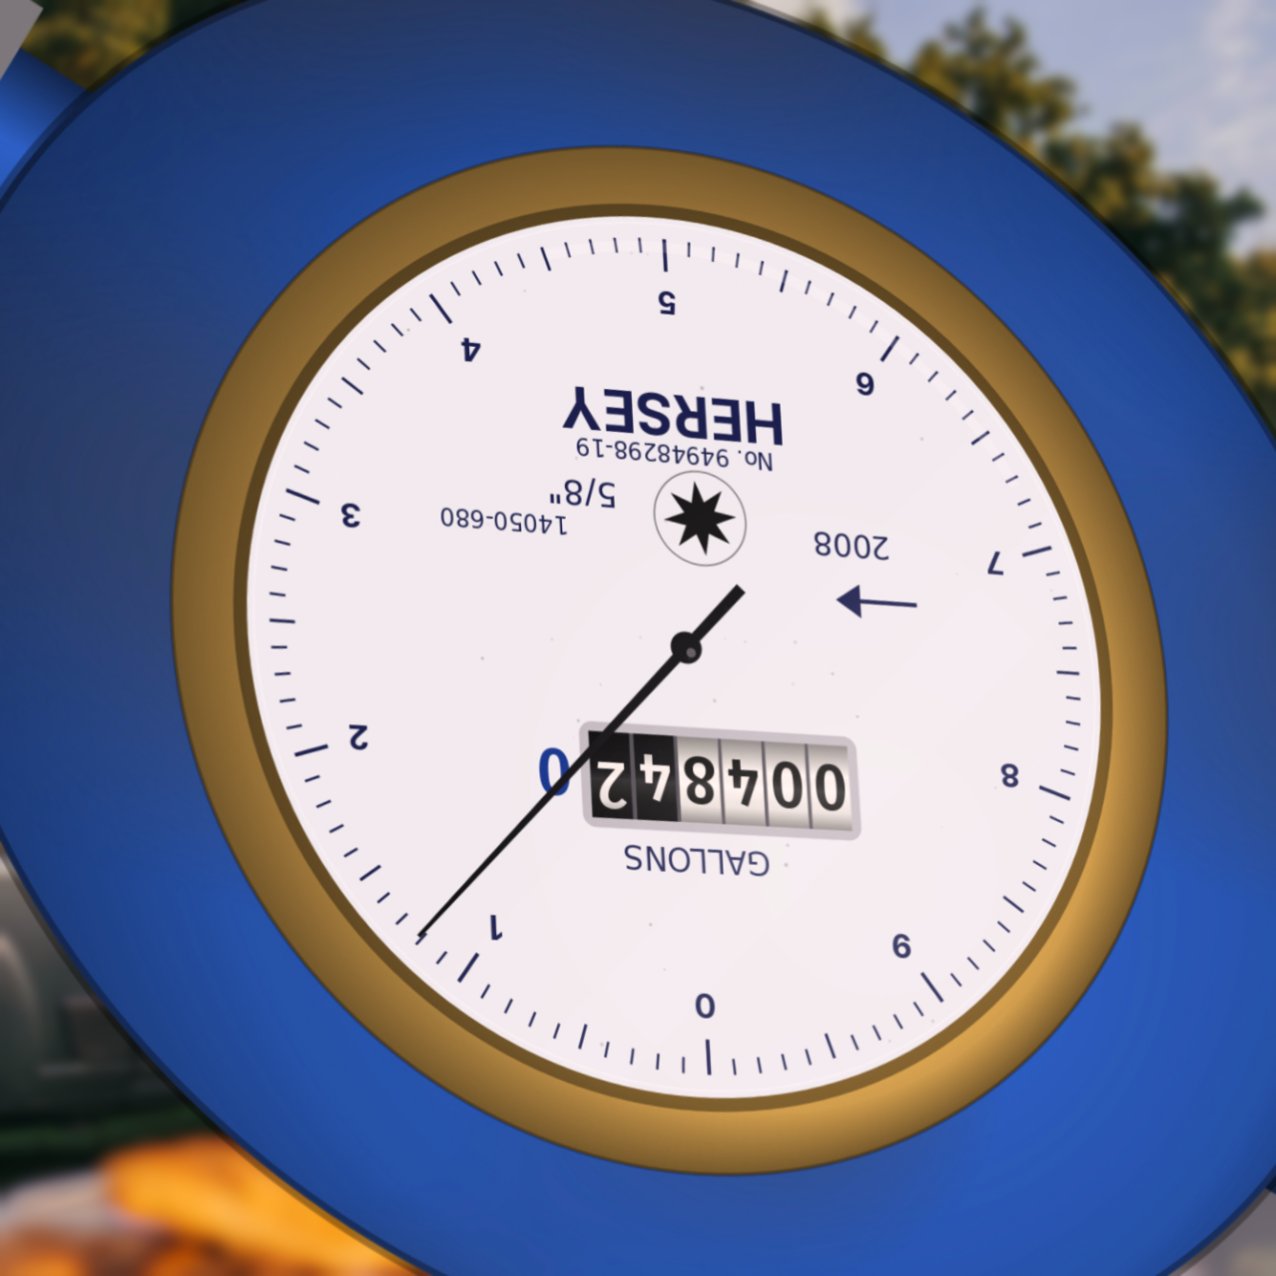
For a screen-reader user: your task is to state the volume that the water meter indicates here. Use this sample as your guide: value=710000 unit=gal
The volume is value=48421.2 unit=gal
